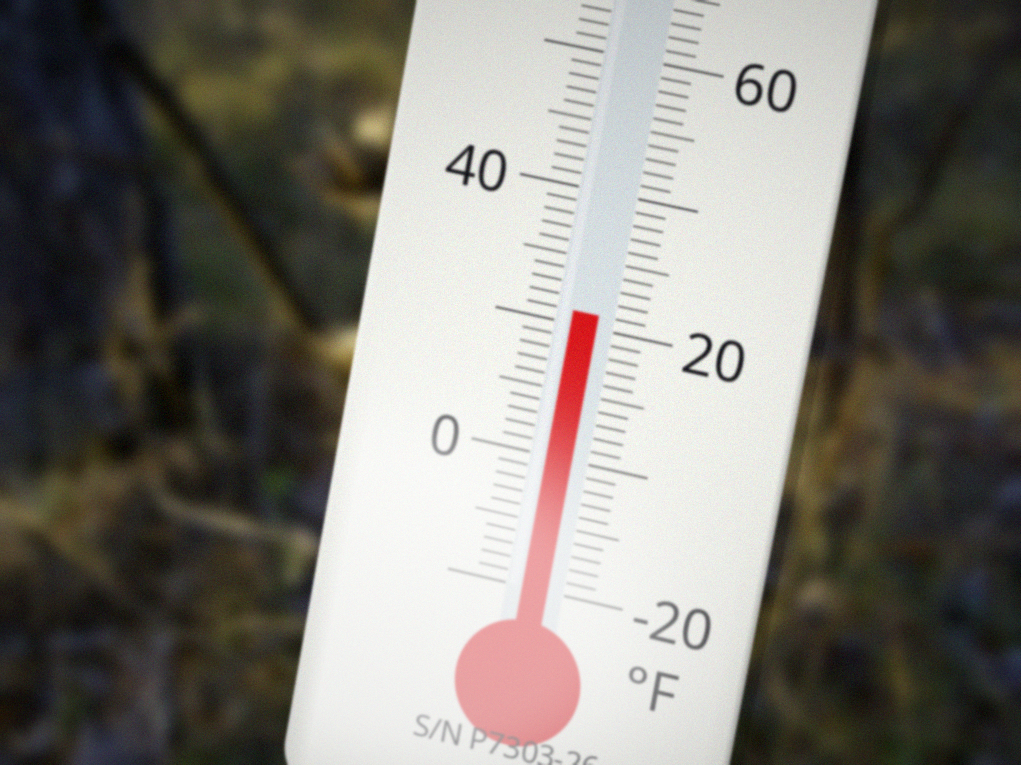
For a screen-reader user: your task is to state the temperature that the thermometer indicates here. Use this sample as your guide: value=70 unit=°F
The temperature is value=22 unit=°F
